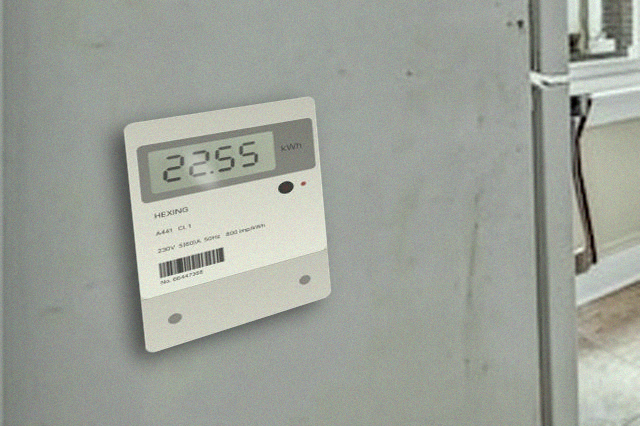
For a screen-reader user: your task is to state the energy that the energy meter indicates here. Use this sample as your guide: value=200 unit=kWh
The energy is value=22.55 unit=kWh
